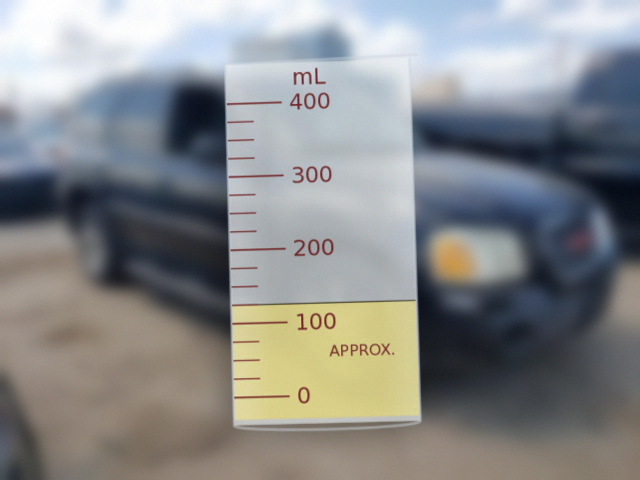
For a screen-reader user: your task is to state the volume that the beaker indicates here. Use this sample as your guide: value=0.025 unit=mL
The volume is value=125 unit=mL
